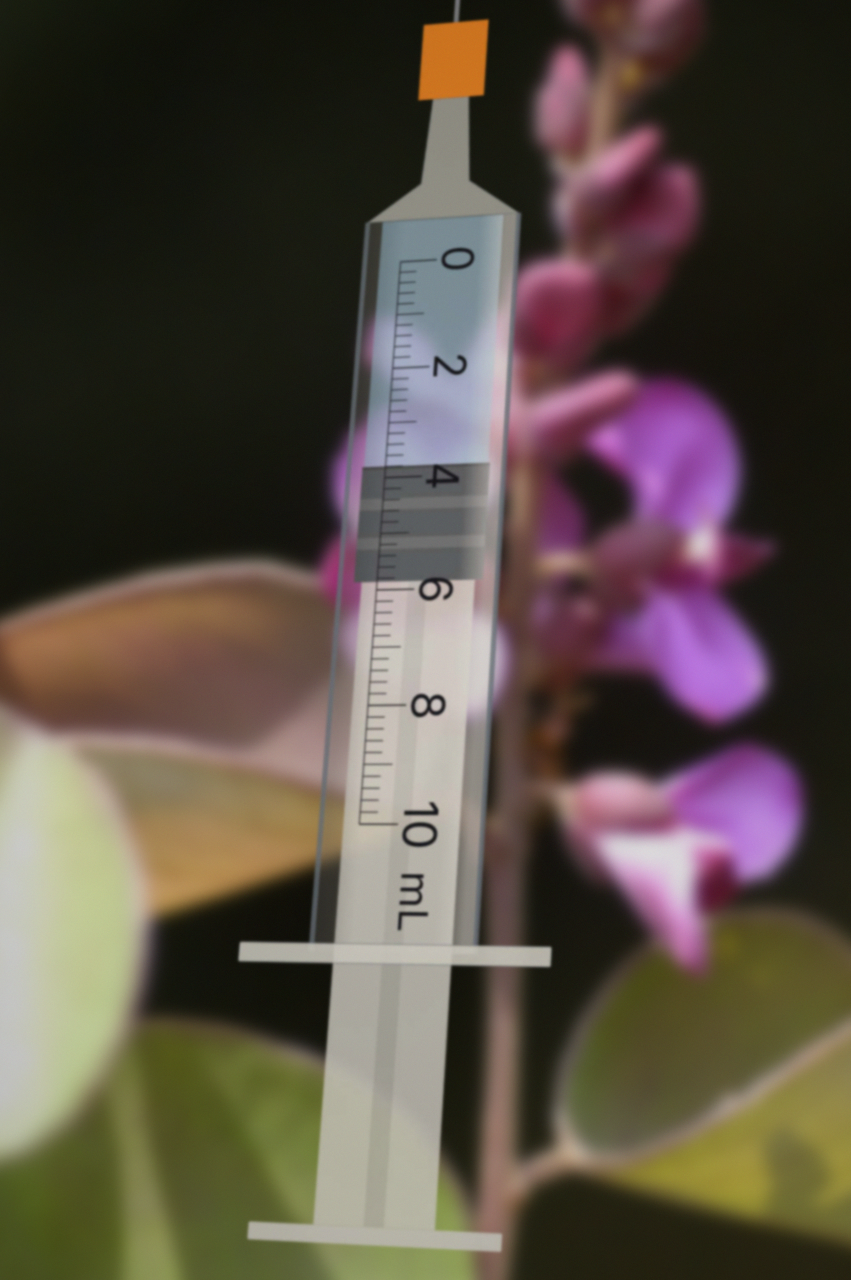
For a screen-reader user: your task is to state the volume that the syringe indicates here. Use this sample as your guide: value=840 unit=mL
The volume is value=3.8 unit=mL
